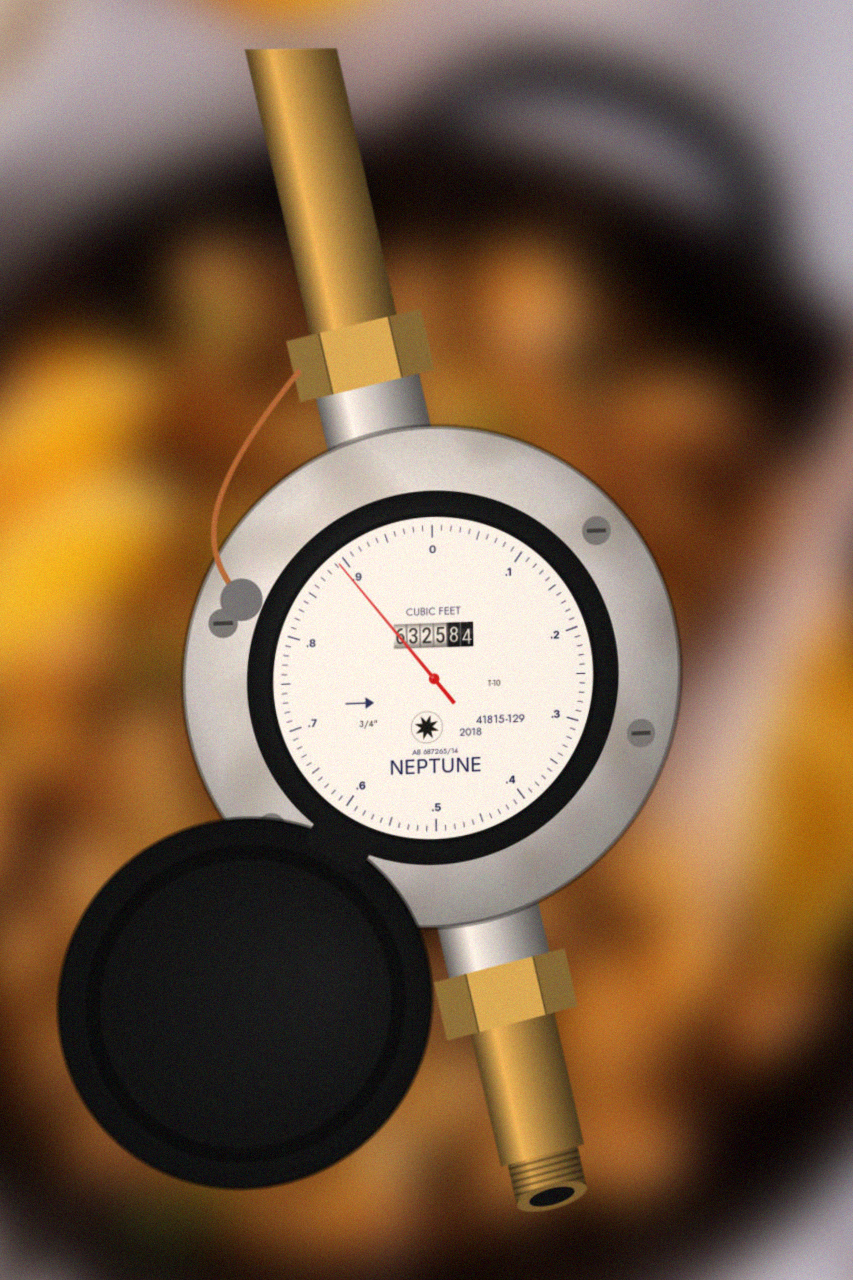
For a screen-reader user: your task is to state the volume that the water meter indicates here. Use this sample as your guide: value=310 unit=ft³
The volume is value=632583.89 unit=ft³
